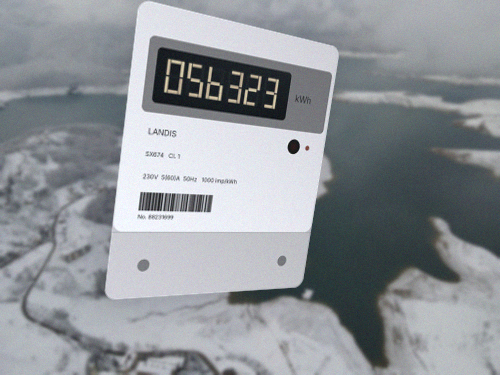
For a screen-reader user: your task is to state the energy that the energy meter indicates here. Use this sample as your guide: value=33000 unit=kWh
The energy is value=56323 unit=kWh
